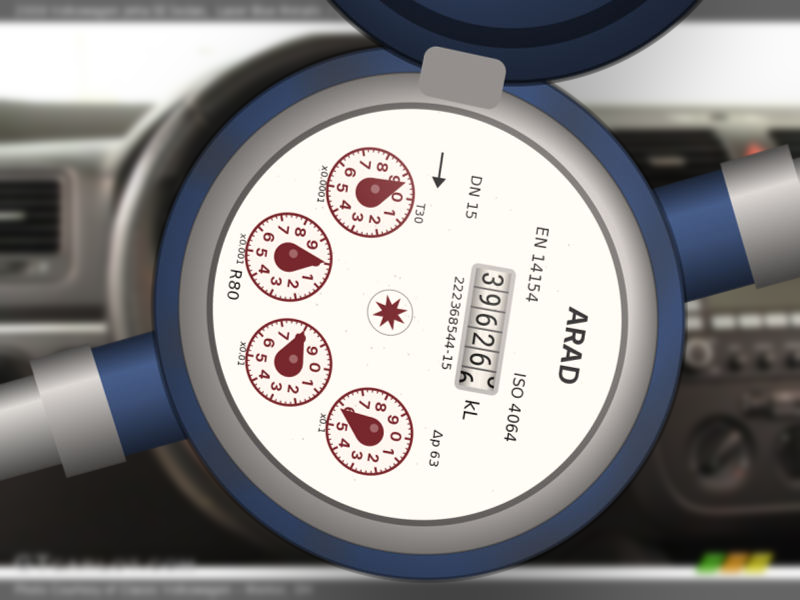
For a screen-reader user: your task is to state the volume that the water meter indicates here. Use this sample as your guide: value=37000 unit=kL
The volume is value=396265.5799 unit=kL
